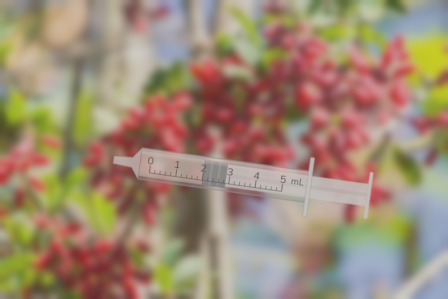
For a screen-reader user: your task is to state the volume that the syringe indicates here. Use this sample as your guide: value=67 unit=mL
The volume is value=2 unit=mL
